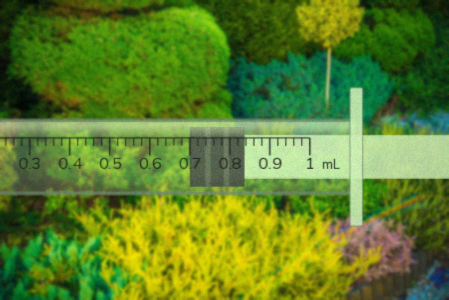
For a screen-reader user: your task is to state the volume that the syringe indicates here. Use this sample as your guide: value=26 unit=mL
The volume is value=0.7 unit=mL
